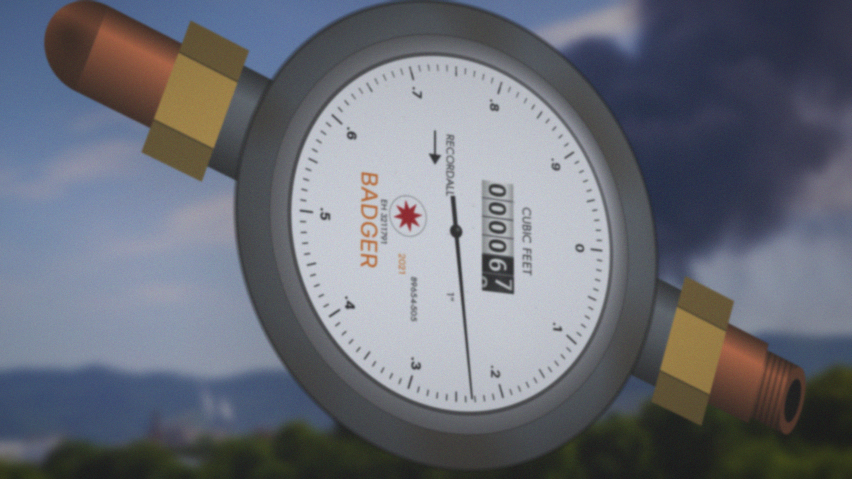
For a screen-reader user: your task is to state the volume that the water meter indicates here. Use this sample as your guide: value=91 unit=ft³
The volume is value=67.23 unit=ft³
